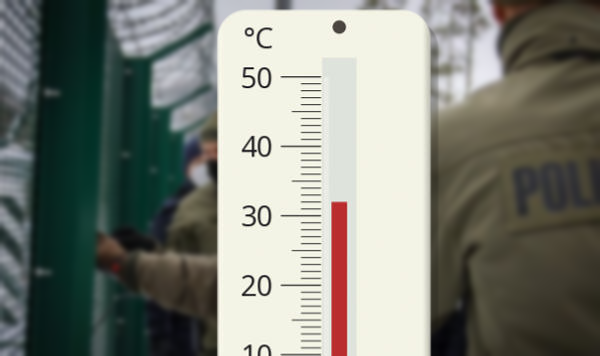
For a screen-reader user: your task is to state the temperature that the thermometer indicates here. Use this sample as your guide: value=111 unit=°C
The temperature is value=32 unit=°C
